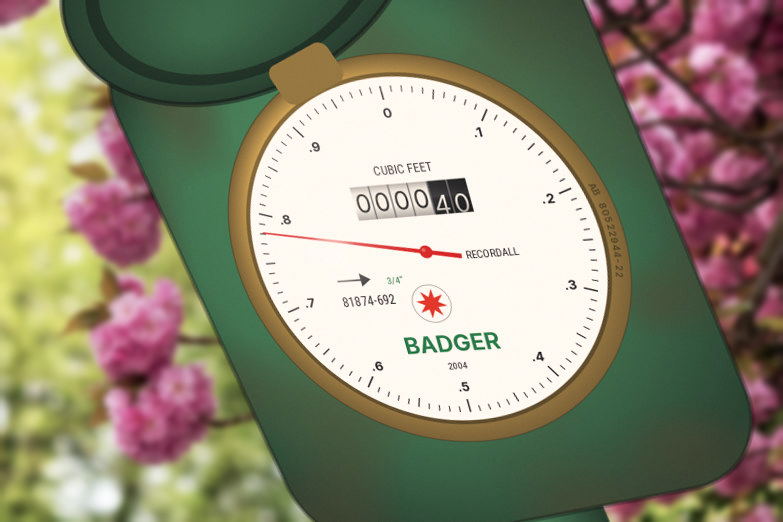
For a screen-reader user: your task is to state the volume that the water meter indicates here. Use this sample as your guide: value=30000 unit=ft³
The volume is value=39.78 unit=ft³
